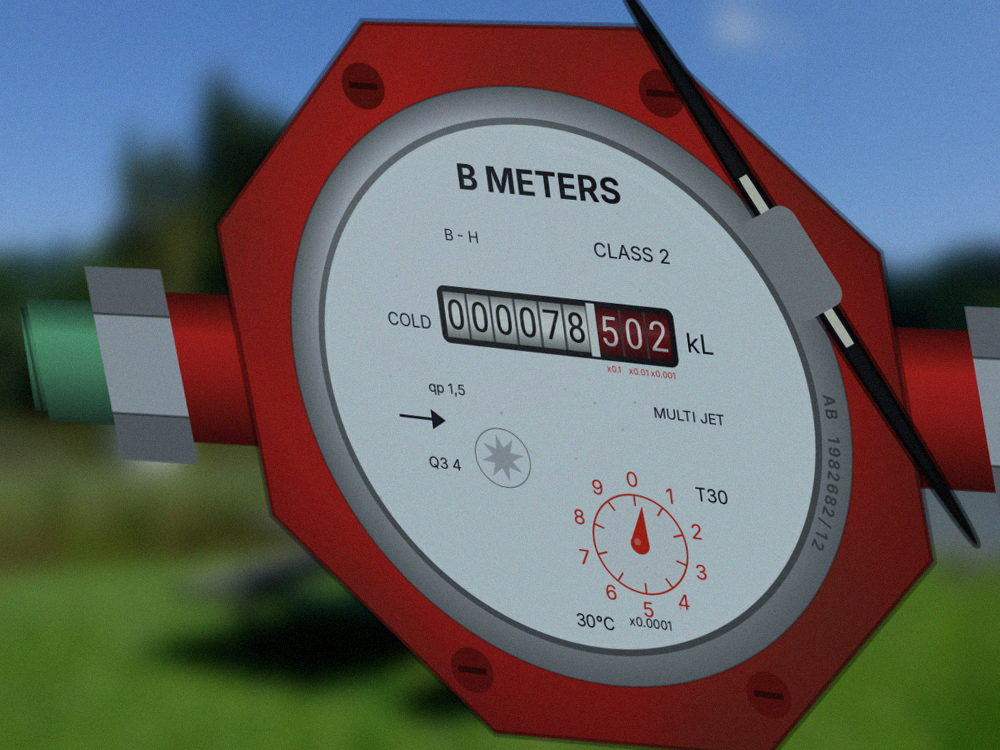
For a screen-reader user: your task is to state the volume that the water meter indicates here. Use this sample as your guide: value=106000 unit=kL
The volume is value=78.5020 unit=kL
